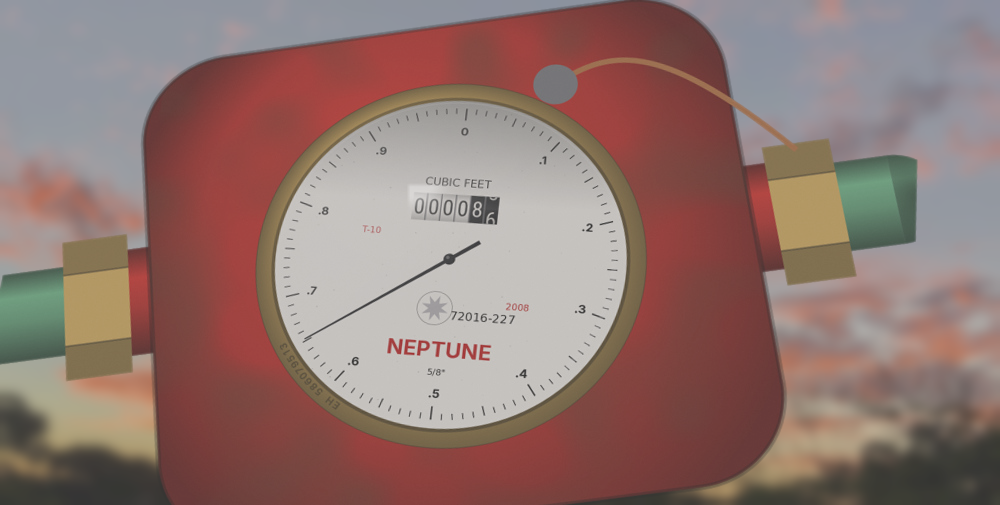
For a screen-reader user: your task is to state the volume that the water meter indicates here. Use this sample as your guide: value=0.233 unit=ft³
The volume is value=85.65 unit=ft³
